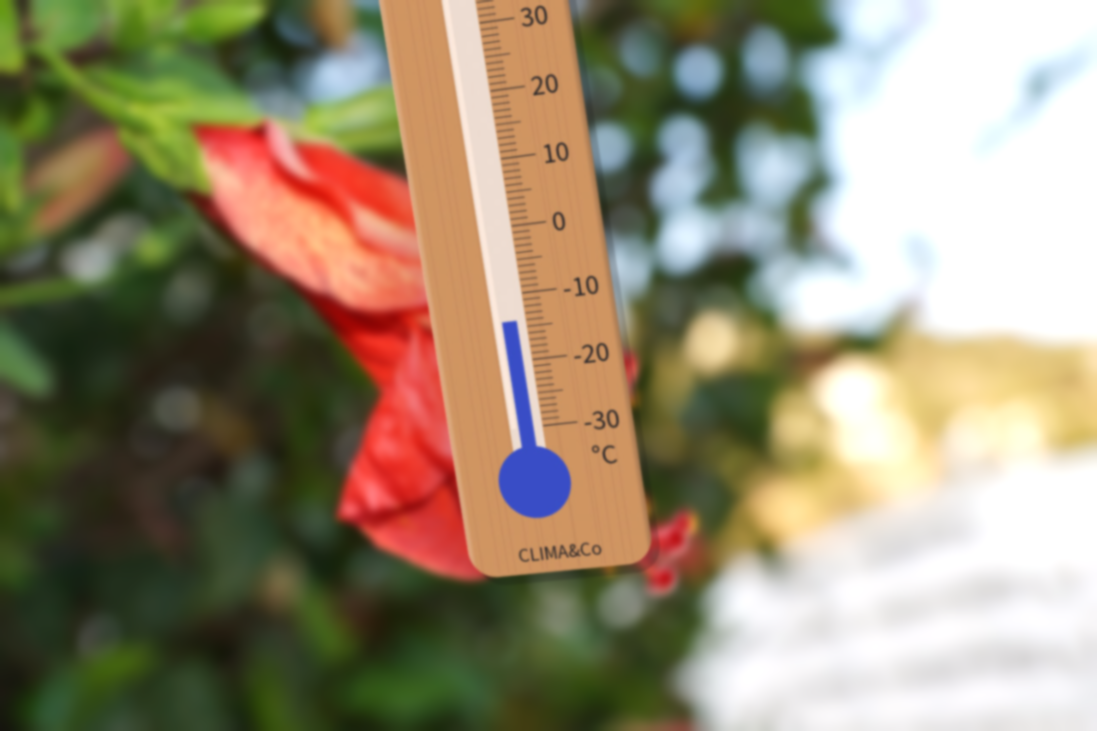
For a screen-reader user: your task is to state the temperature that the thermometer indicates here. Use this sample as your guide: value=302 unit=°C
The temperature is value=-14 unit=°C
